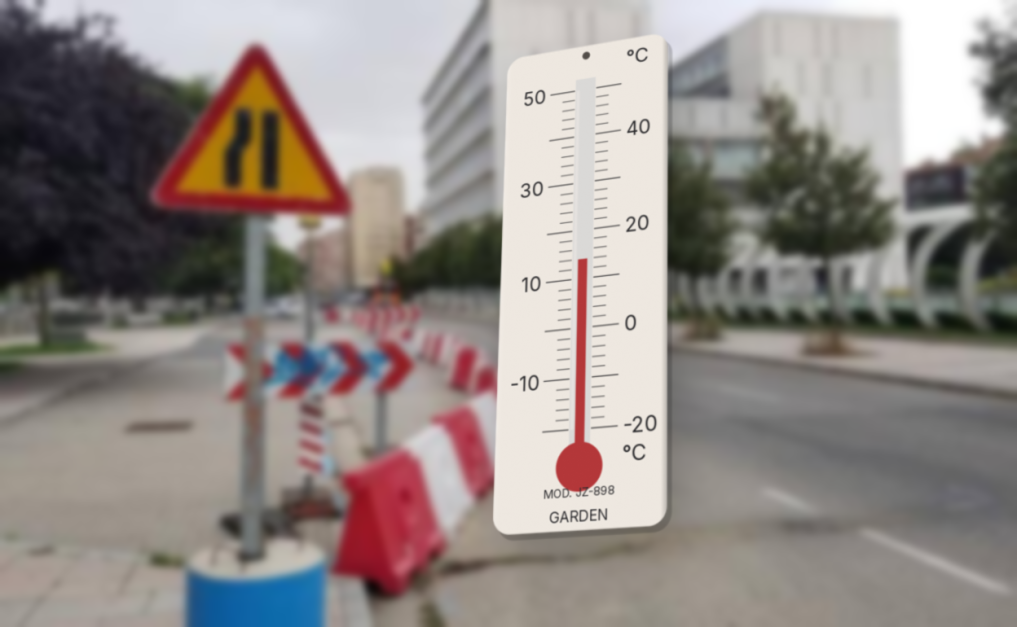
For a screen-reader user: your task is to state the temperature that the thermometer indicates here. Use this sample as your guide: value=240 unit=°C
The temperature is value=14 unit=°C
